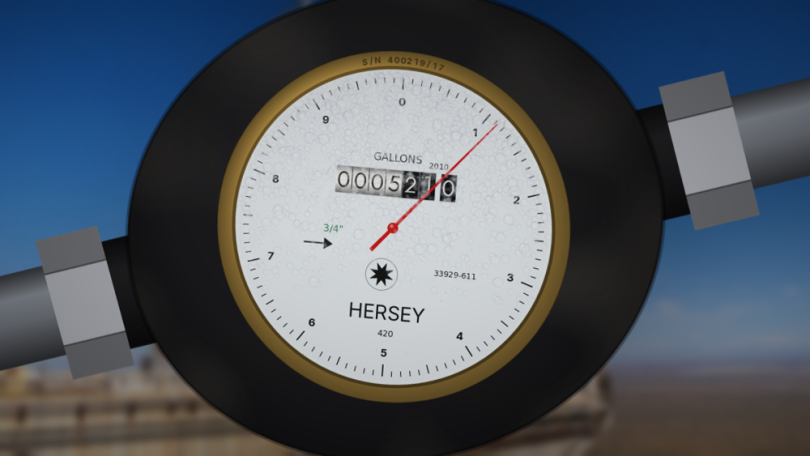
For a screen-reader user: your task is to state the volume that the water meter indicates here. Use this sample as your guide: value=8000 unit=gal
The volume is value=5211.1 unit=gal
